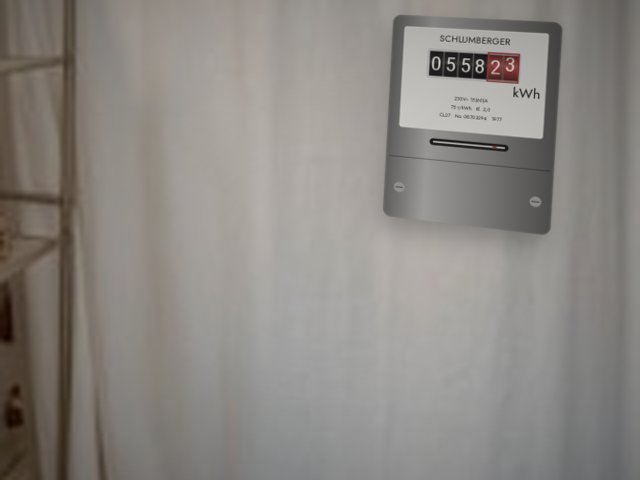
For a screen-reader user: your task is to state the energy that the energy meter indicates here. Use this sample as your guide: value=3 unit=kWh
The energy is value=558.23 unit=kWh
